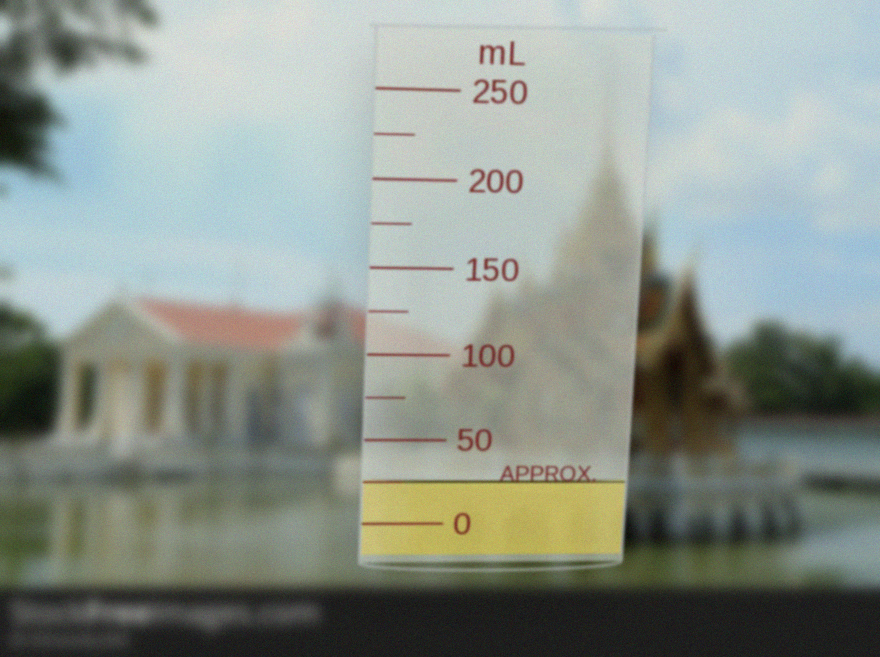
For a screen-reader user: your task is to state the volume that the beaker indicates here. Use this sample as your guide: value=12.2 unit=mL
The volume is value=25 unit=mL
